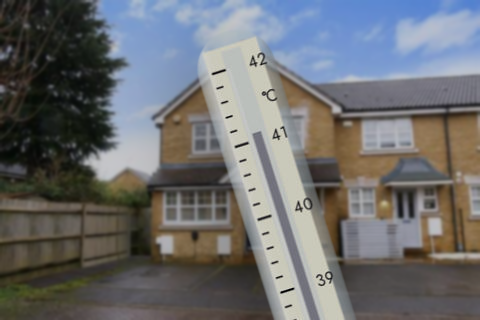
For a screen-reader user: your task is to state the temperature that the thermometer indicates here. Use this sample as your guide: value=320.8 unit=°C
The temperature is value=41.1 unit=°C
